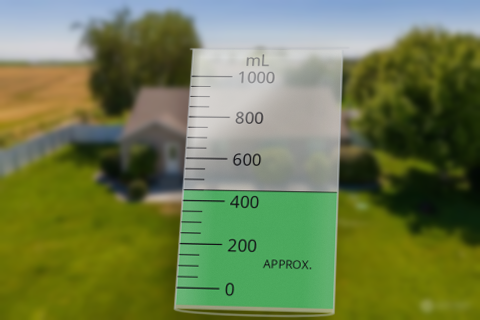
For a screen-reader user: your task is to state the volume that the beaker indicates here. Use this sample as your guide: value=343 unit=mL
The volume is value=450 unit=mL
